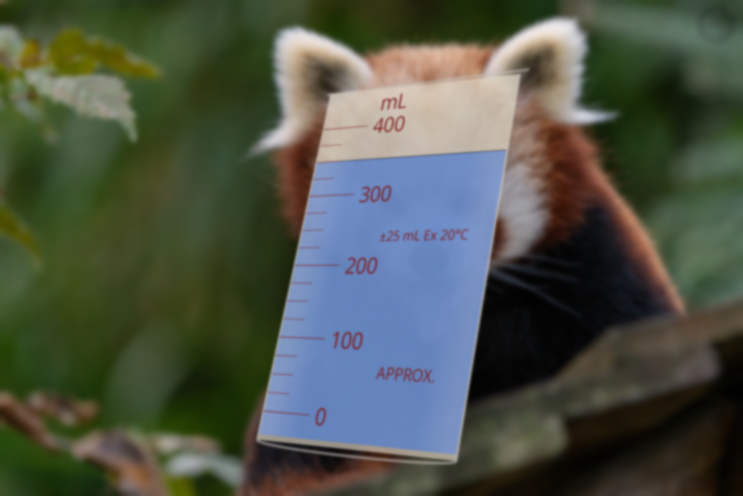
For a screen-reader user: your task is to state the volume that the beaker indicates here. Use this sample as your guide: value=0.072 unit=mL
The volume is value=350 unit=mL
